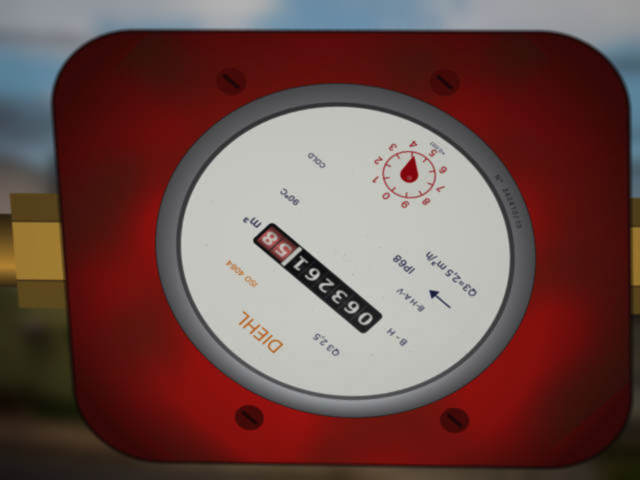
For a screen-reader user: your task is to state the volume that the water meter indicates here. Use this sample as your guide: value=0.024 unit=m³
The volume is value=63261.584 unit=m³
